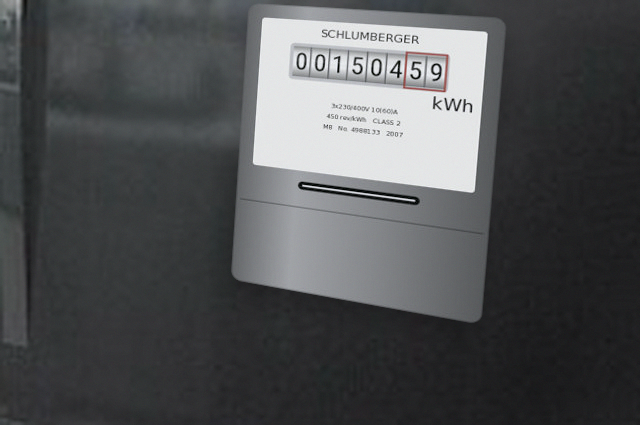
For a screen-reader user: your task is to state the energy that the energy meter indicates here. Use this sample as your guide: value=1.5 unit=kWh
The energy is value=1504.59 unit=kWh
